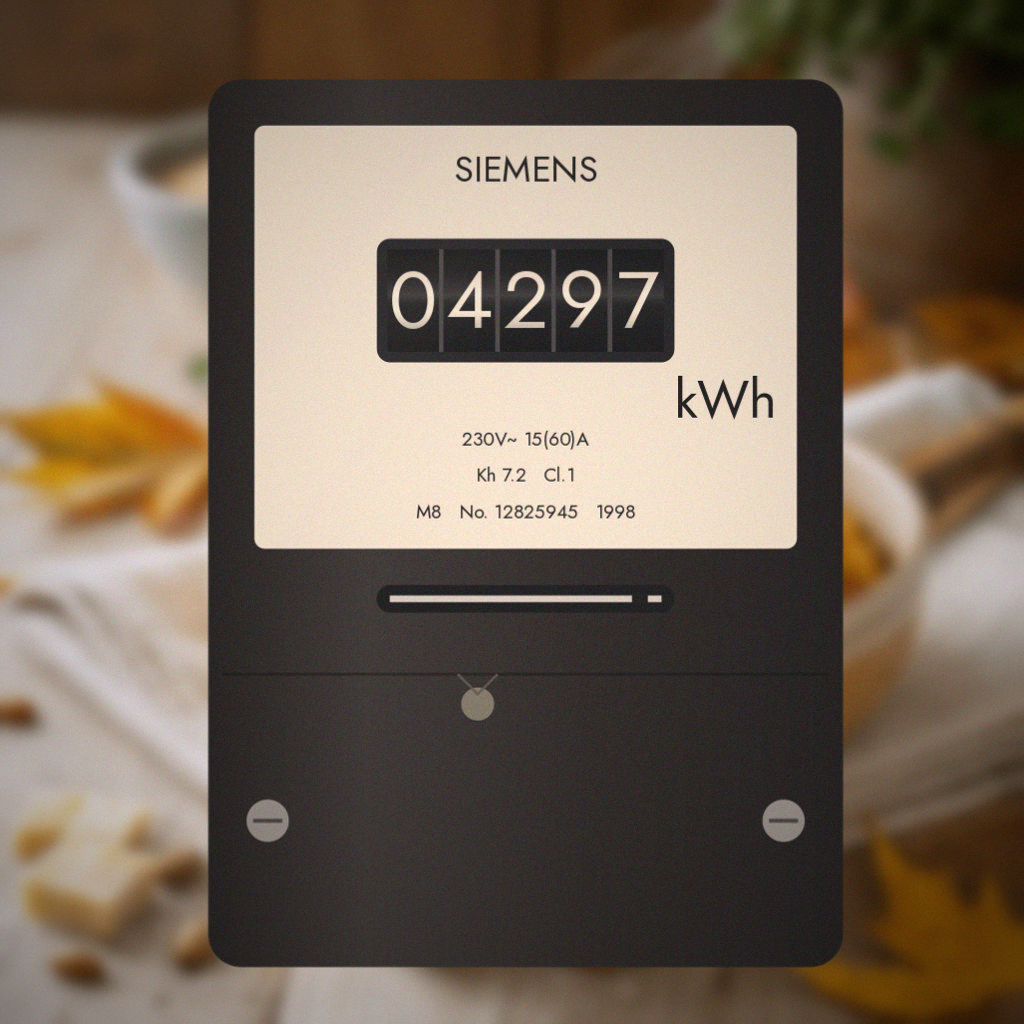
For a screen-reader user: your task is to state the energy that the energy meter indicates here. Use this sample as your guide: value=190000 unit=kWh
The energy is value=4297 unit=kWh
